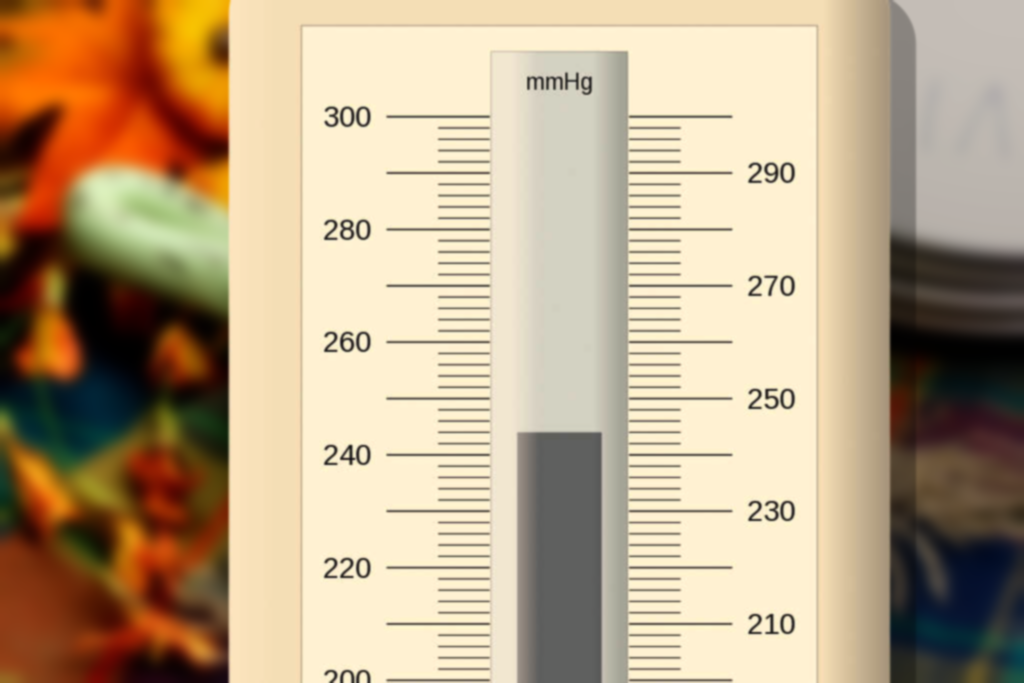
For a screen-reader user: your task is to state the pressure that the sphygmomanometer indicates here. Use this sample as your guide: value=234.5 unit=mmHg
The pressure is value=244 unit=mmHg
